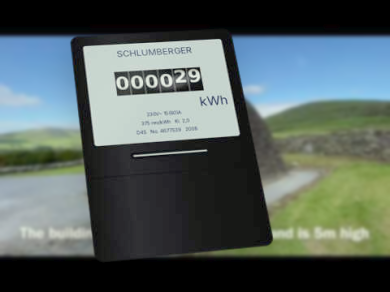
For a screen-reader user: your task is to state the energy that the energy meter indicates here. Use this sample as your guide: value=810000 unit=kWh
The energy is value=29 unit=kWh
